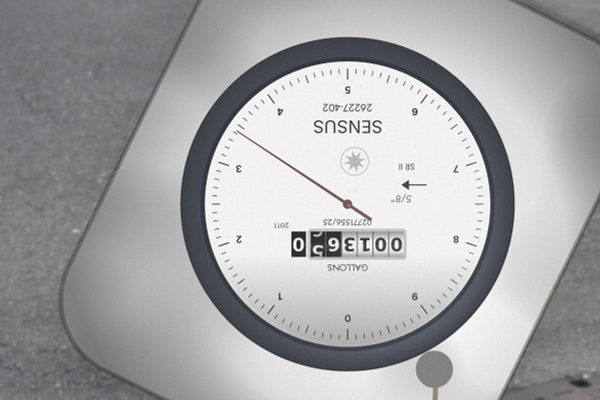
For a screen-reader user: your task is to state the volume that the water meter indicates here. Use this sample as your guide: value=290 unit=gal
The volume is value=13653.4 unit=gal
